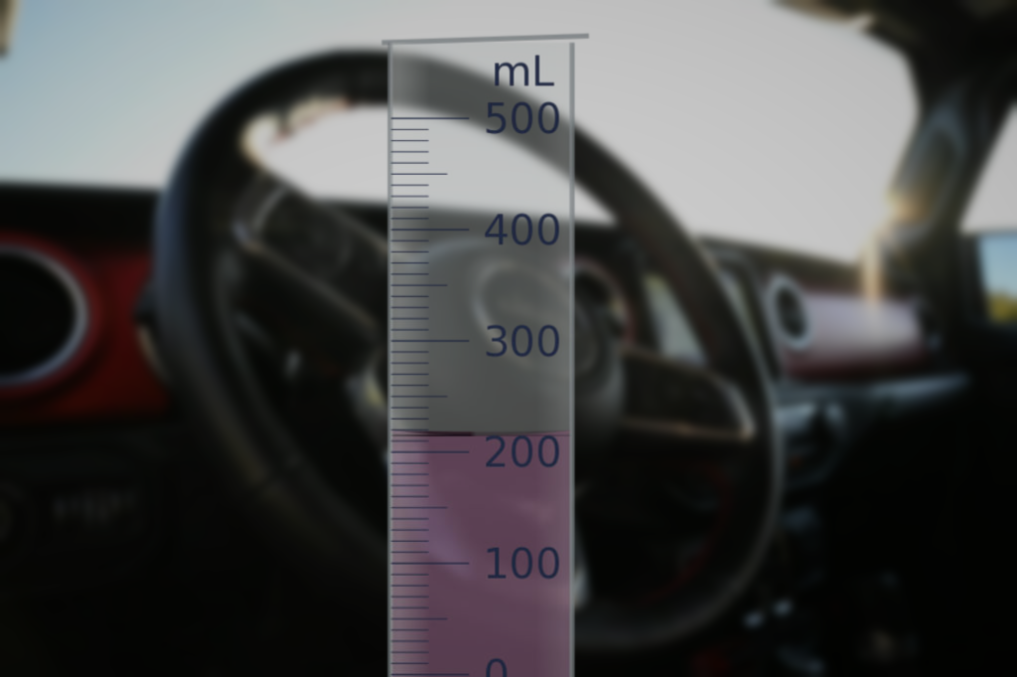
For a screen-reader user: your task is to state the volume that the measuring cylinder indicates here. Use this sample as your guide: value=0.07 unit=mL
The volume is value=215 unit=mL
